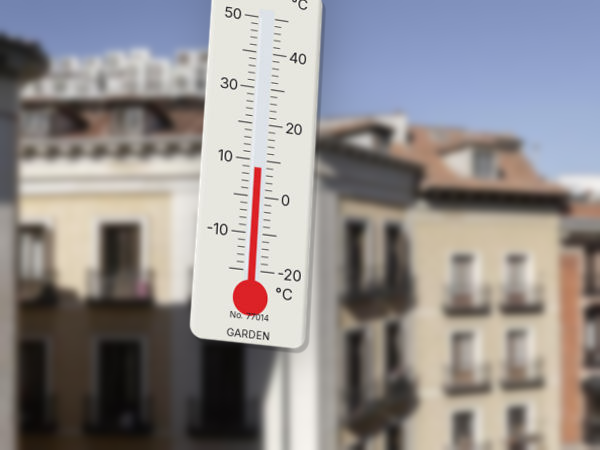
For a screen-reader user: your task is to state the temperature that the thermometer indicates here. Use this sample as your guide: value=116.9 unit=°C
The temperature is value=8 unit=°C
